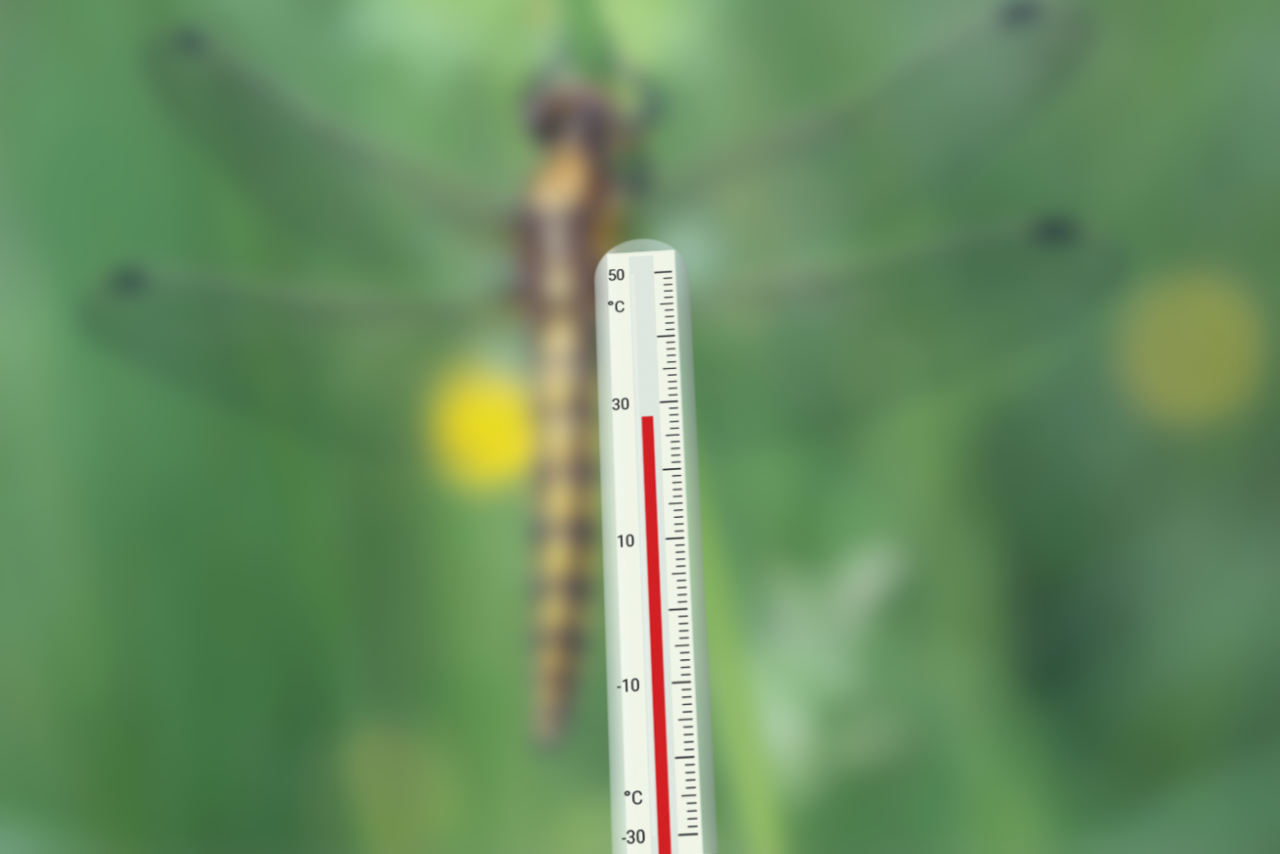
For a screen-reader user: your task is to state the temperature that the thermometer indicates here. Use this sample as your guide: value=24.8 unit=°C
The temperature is value=28 unit=°C
